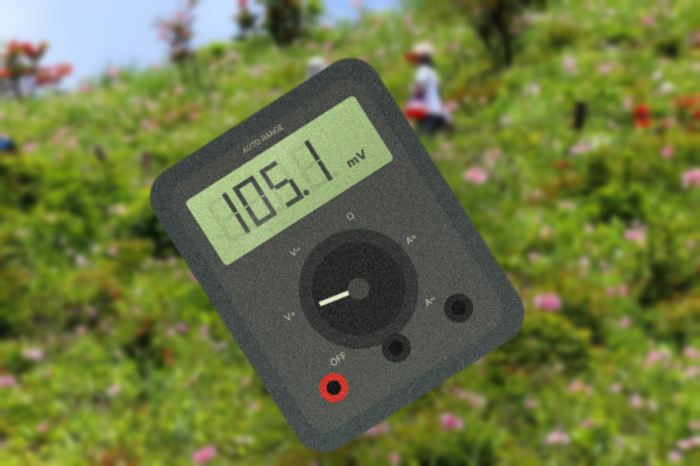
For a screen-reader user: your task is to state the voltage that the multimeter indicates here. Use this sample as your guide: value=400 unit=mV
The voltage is value=105.1 unit=mV
